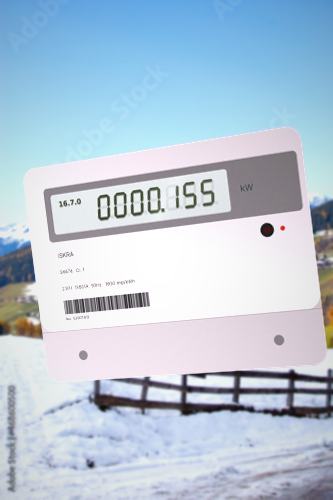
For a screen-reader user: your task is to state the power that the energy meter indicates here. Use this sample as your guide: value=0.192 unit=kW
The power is value=0.155 unit=kW
